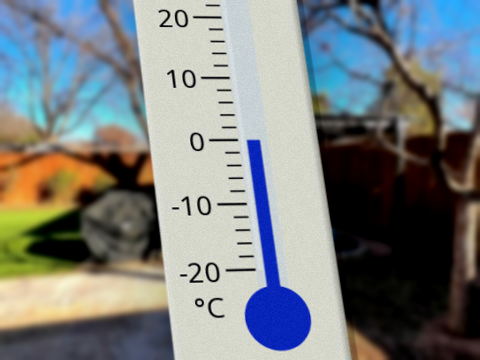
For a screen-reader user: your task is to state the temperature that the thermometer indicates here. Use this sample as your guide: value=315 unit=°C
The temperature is value=0 unit=°C
